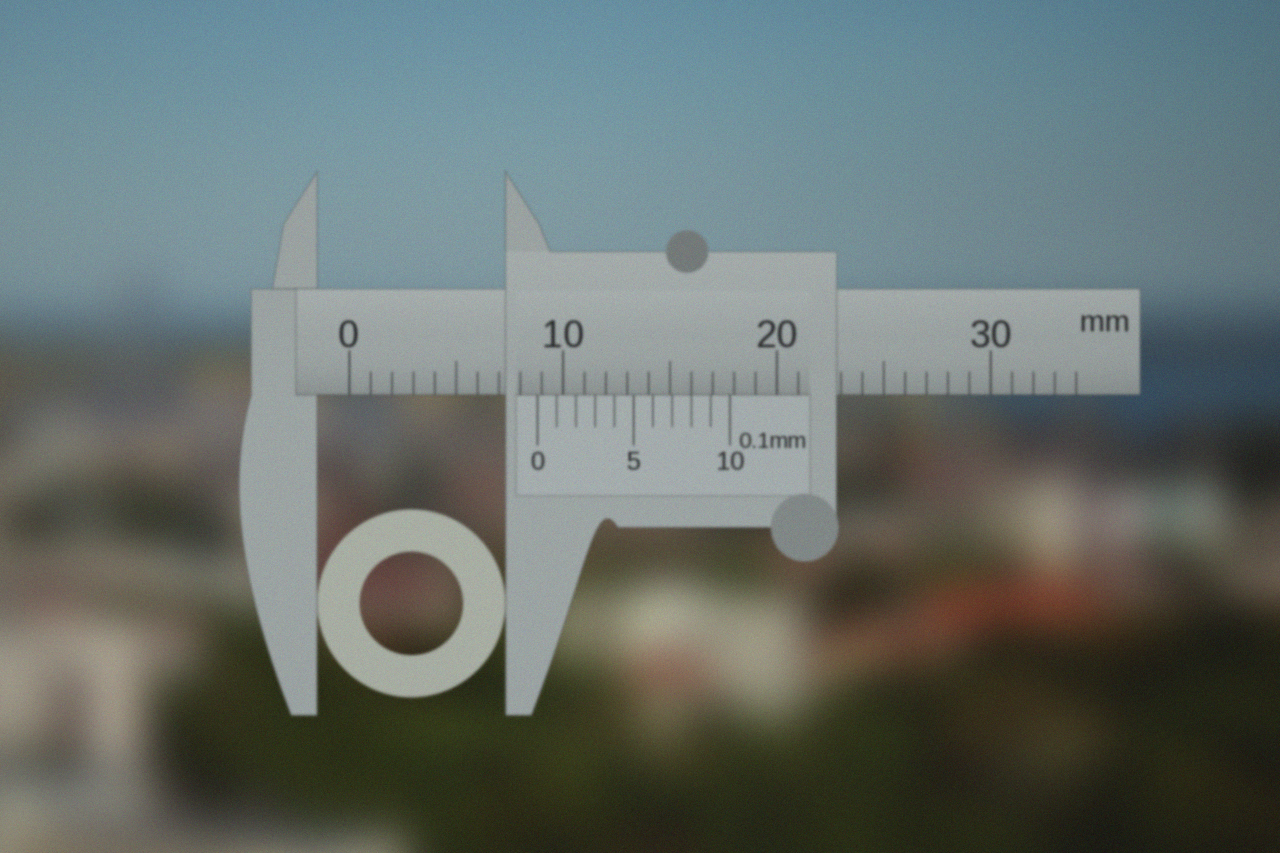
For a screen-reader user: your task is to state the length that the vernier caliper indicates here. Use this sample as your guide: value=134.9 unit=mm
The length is value=8.8 unit=mm
